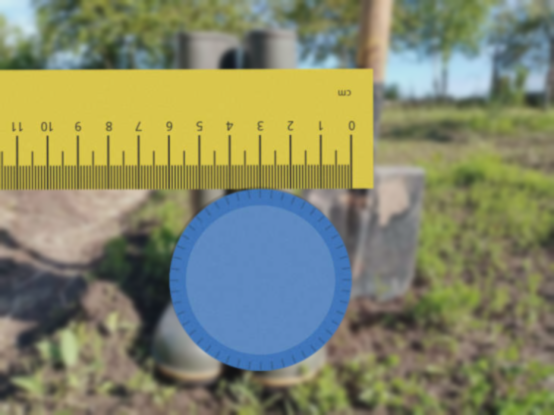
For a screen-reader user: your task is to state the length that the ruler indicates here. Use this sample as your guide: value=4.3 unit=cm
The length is value=6 unit=cm
